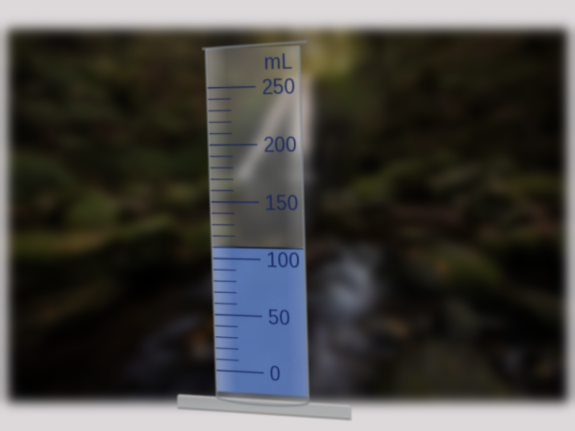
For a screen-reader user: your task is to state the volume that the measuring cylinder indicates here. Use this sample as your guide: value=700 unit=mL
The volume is value=110 unit=mL
